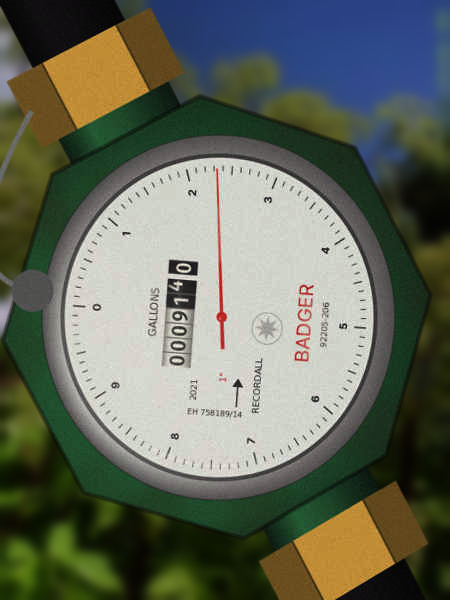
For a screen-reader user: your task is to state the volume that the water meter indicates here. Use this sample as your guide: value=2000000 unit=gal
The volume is value=9142.3 unit=gal
